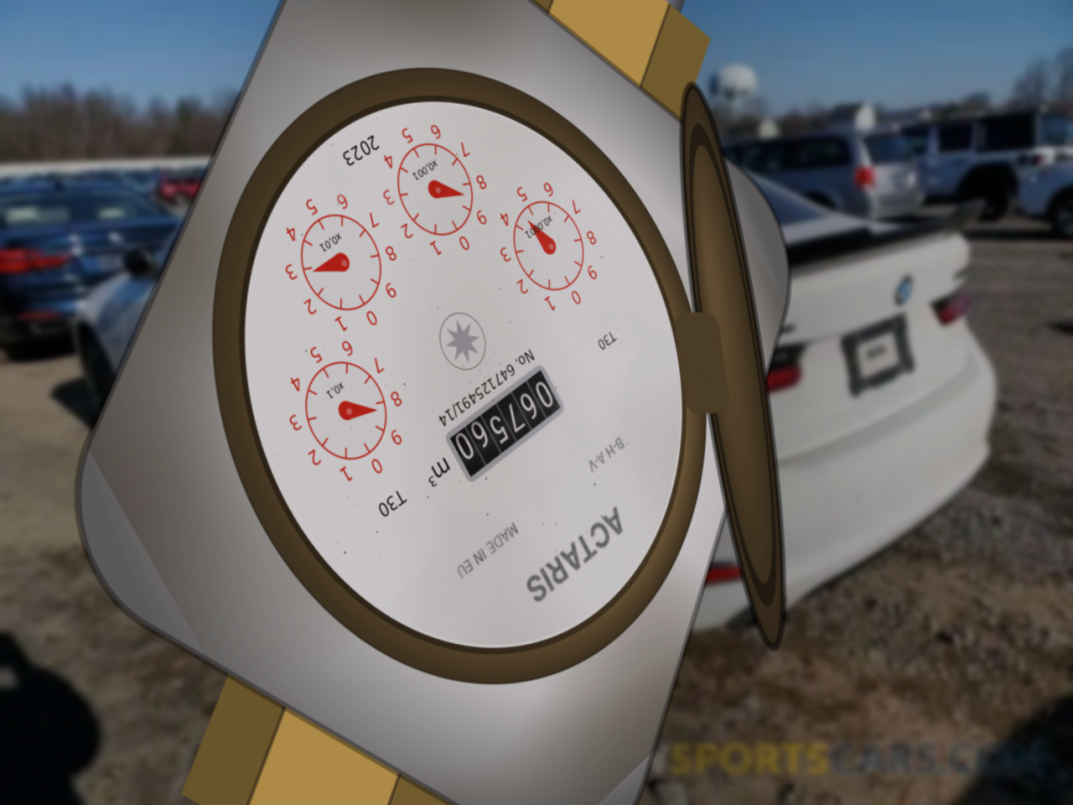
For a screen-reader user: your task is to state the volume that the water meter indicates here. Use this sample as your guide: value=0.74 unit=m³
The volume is value=67559.8284 unit=m³
